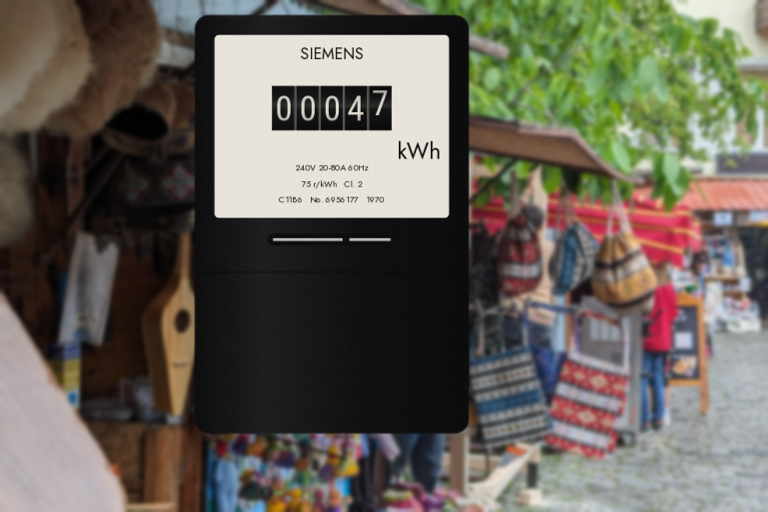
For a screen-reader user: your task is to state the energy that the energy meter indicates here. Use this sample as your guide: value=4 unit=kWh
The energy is value=47 unit=kWh
